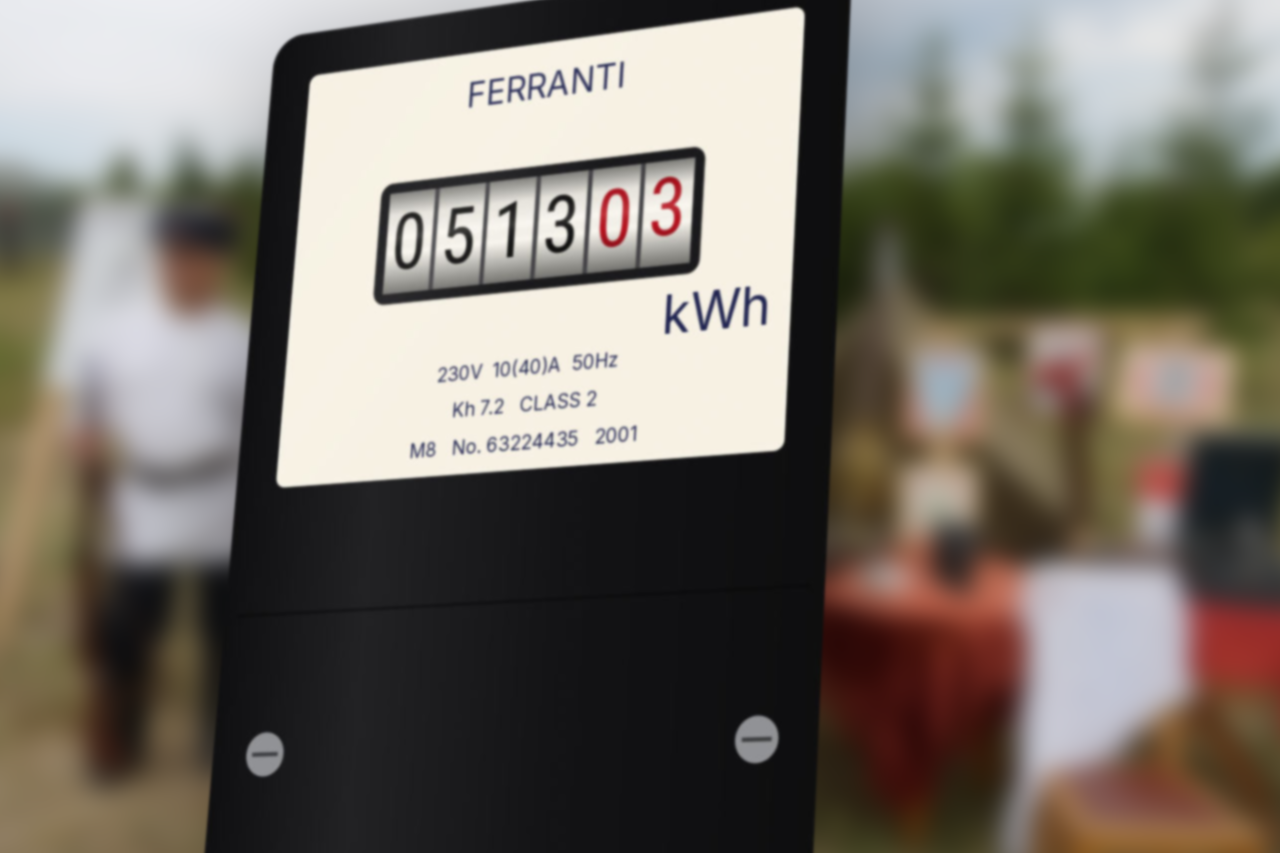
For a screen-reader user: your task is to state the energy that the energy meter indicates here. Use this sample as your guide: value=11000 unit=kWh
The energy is value=513.03 unit=kWh
